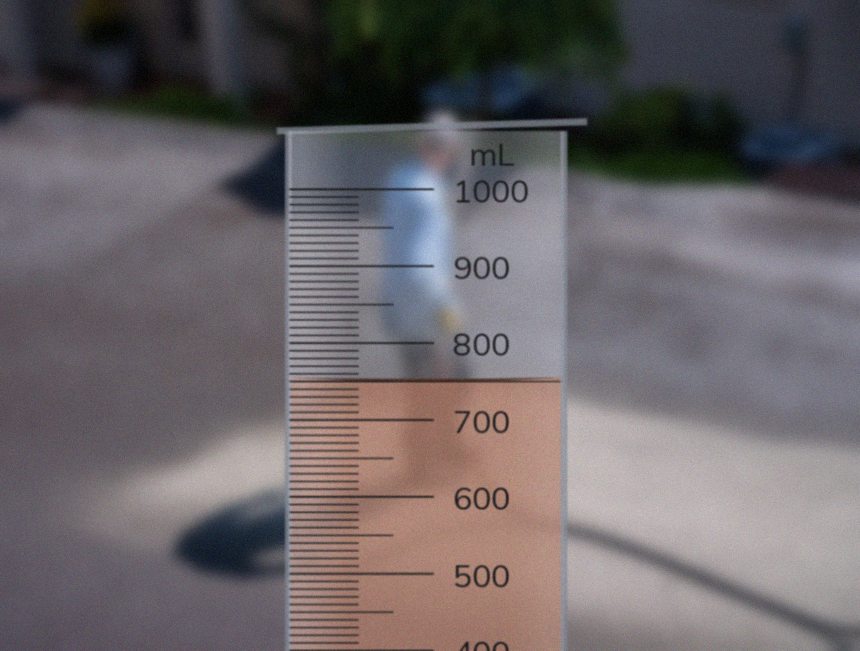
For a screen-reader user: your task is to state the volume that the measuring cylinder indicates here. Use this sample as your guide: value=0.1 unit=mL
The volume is value=750 unit=mL
